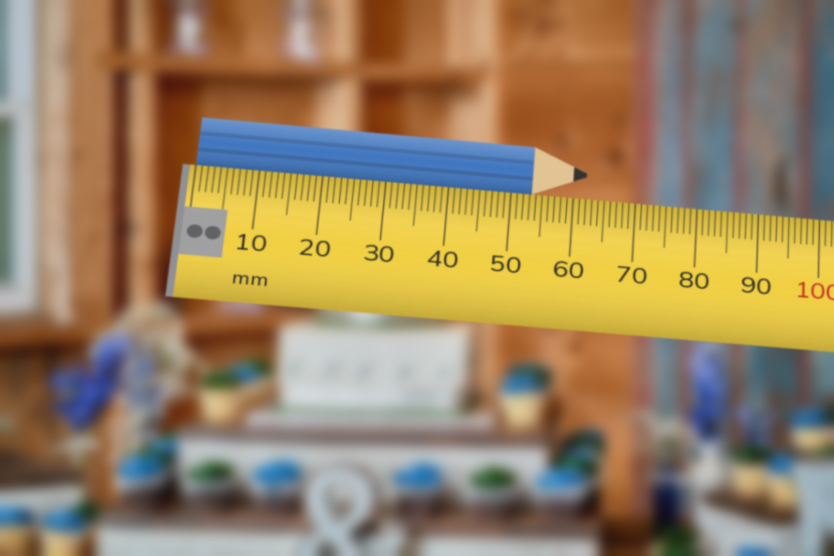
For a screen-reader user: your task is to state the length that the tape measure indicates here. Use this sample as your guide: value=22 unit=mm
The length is value=62 unit=mm
